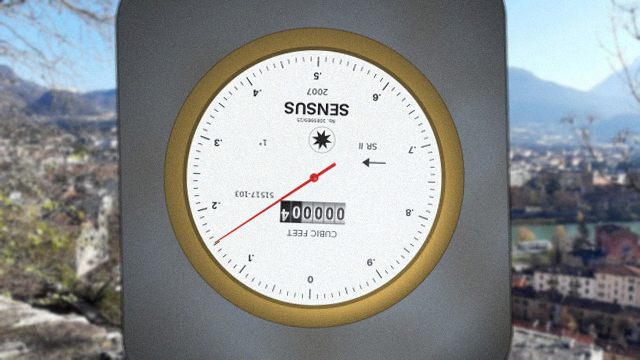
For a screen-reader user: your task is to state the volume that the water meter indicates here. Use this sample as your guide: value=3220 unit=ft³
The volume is value=4.15 unit=ft³
